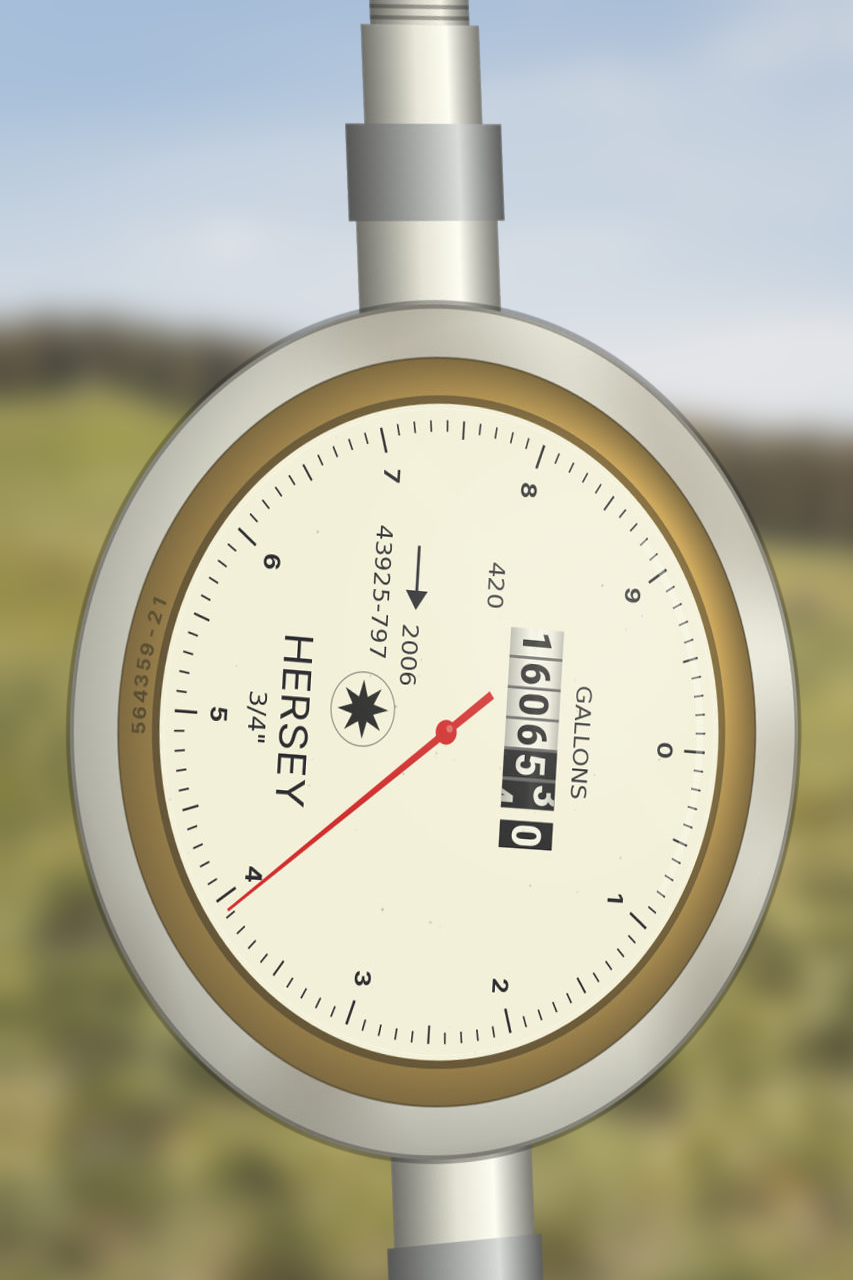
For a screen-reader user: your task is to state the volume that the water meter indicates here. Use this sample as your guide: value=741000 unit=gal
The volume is value=1606533.9 unit=gal
